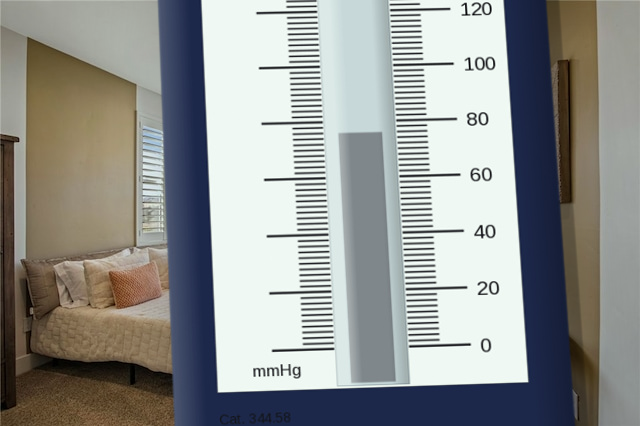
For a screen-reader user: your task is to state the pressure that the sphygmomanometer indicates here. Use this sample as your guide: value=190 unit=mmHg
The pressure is value=76 unit=mmHg
